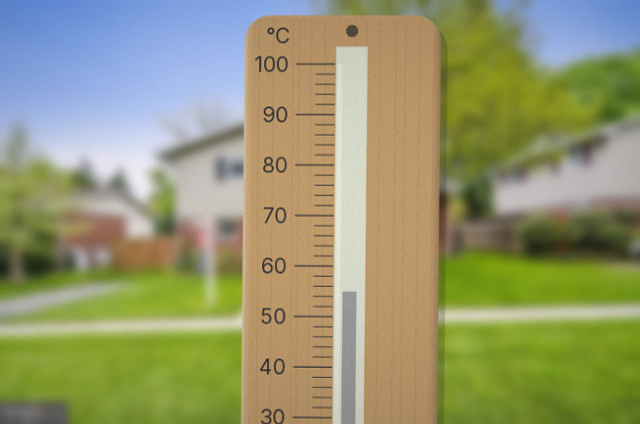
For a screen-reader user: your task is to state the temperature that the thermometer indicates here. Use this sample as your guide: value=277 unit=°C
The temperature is value=55 unit=°C
